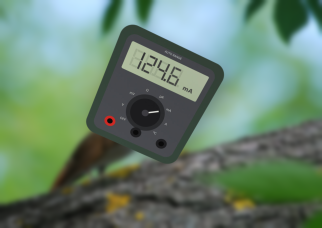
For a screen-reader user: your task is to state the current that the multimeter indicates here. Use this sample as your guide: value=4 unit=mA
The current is value=124.6 unit=mA
